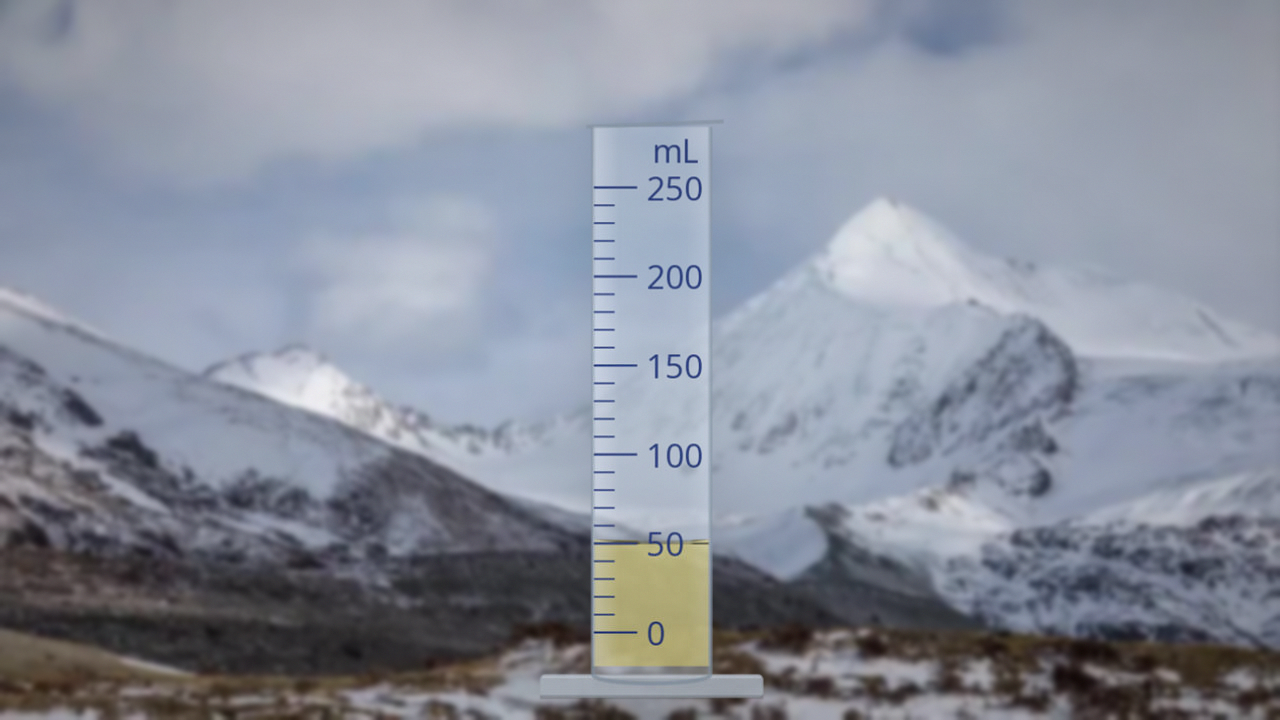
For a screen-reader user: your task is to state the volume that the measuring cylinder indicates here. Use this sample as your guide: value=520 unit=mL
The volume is value=50 unit=mL
